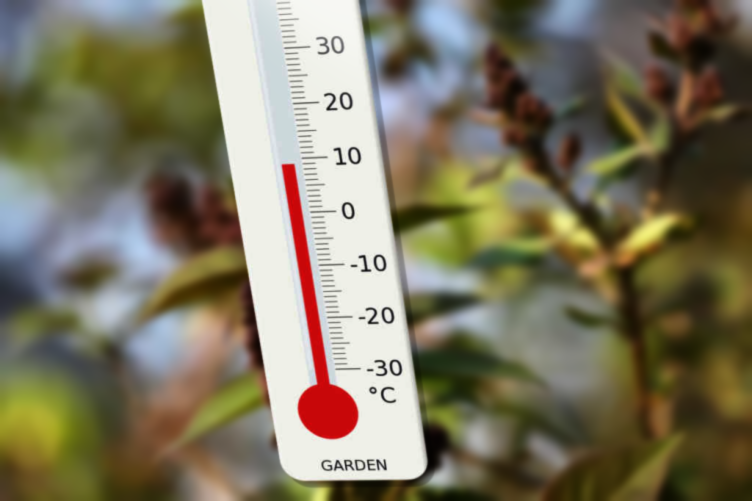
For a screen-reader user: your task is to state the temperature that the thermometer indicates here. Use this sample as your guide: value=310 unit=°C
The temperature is value=9 unit=°C
